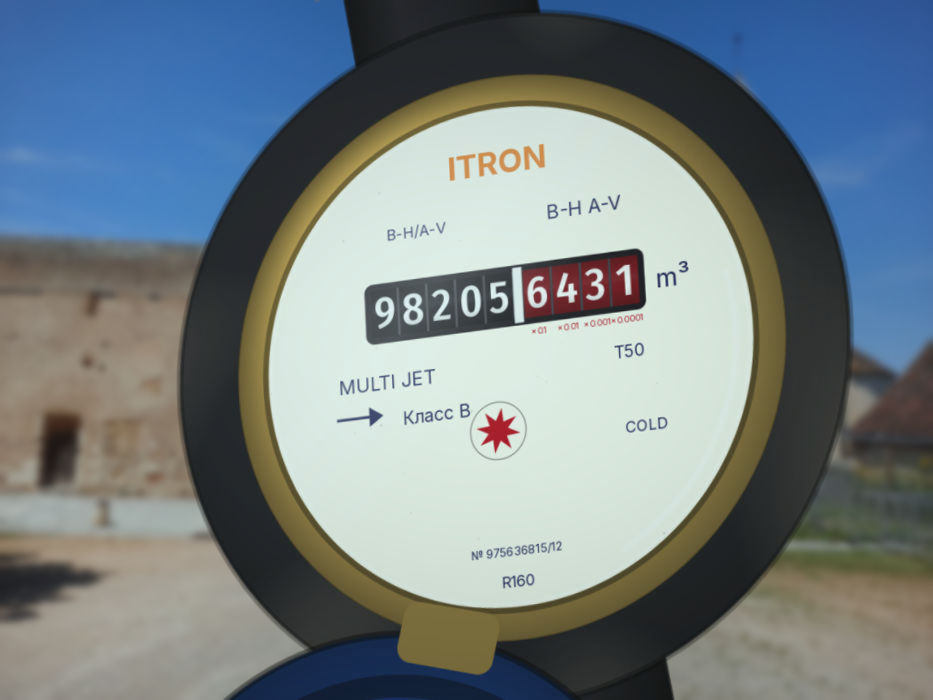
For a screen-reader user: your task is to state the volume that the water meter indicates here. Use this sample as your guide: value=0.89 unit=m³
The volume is value=98205.6431 unit=m³
